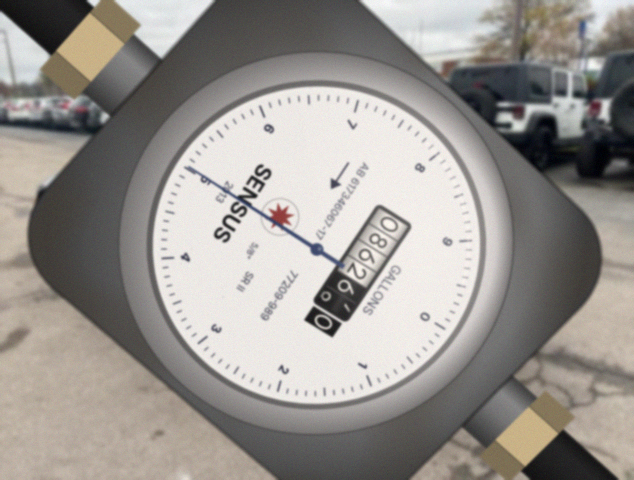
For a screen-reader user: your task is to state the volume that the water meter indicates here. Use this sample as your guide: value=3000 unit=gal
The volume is value=862675.0 unit=gal
